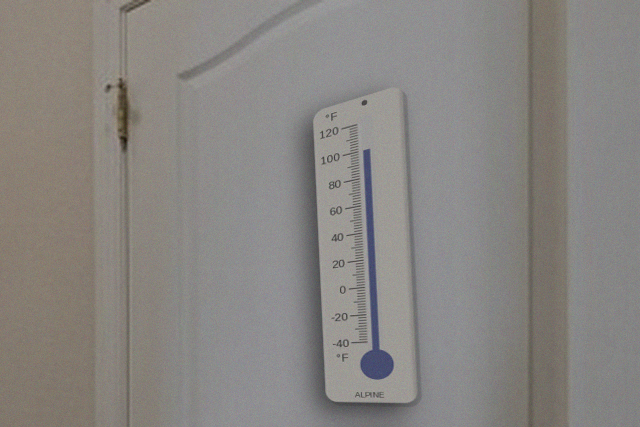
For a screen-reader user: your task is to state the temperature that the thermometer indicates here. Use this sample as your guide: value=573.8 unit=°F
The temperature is value=100 unit=°F
